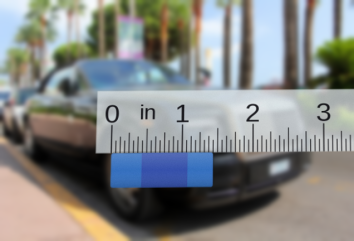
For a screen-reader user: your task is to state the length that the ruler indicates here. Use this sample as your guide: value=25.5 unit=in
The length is value=1.4375 unit=in
